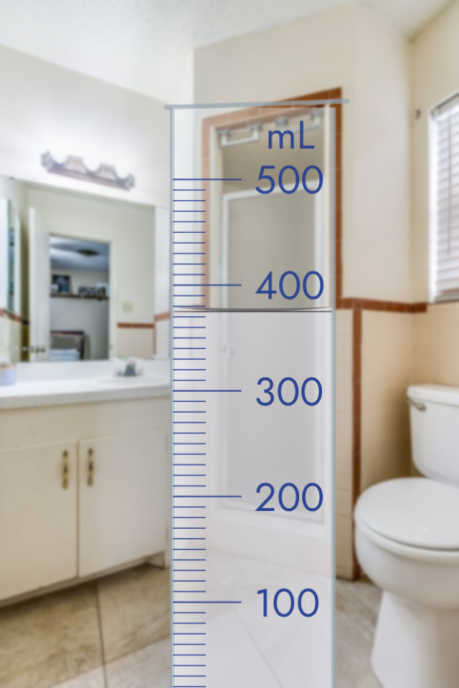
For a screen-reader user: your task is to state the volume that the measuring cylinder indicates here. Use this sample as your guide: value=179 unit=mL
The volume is value=375 unit=mL
